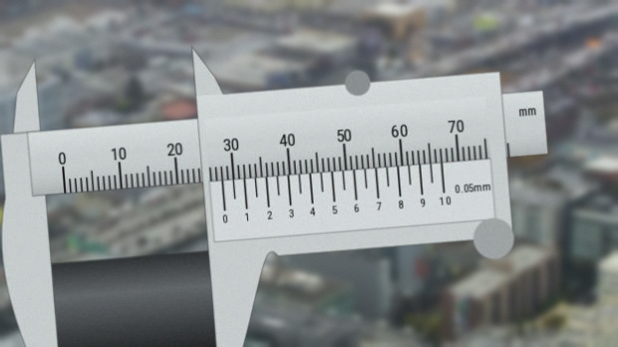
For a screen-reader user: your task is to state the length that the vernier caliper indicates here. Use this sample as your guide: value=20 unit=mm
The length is value=28.0 unit=mm
